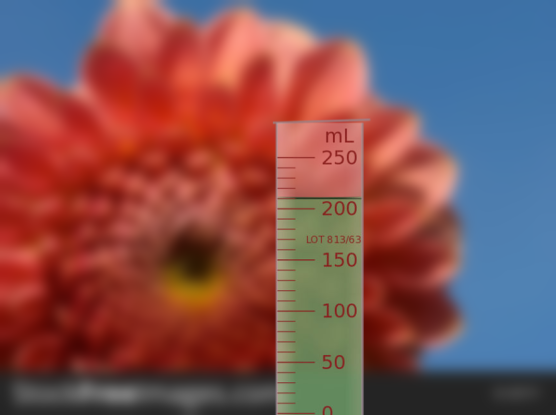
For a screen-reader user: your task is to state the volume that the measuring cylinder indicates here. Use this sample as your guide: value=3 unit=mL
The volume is value=210 unit=mL
